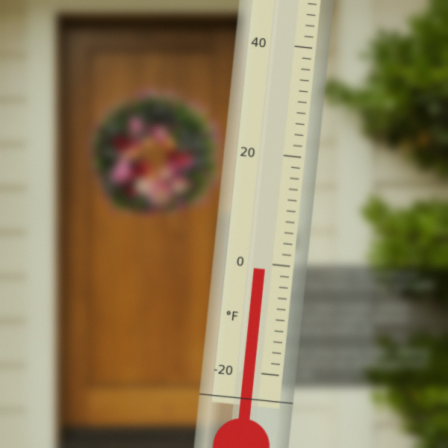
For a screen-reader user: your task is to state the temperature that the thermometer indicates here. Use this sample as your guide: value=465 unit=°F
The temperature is value=-1 unit=°F
